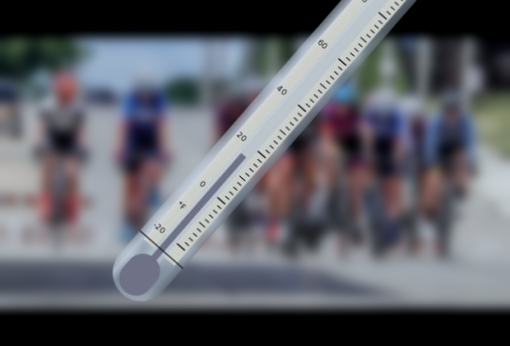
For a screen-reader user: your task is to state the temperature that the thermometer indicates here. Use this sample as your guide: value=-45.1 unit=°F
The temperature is value=16 unit=°F
